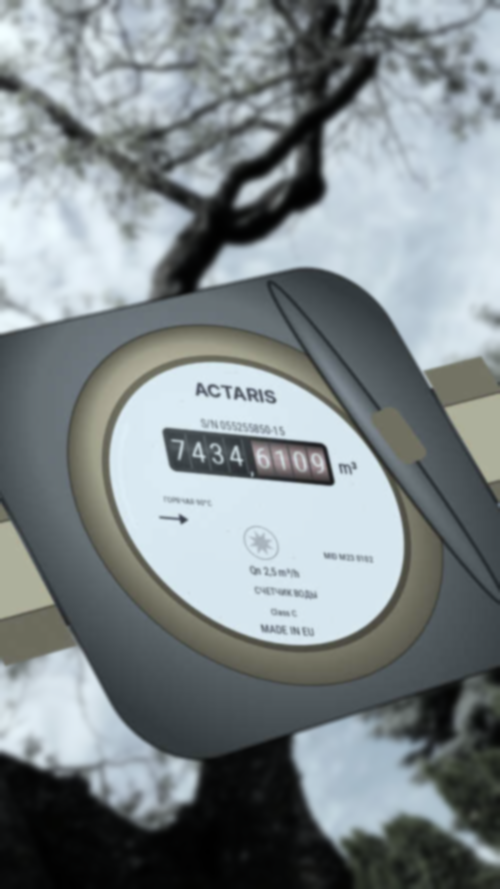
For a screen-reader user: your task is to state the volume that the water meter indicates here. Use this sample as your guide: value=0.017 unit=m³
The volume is value=7434.6109 unit=m³
